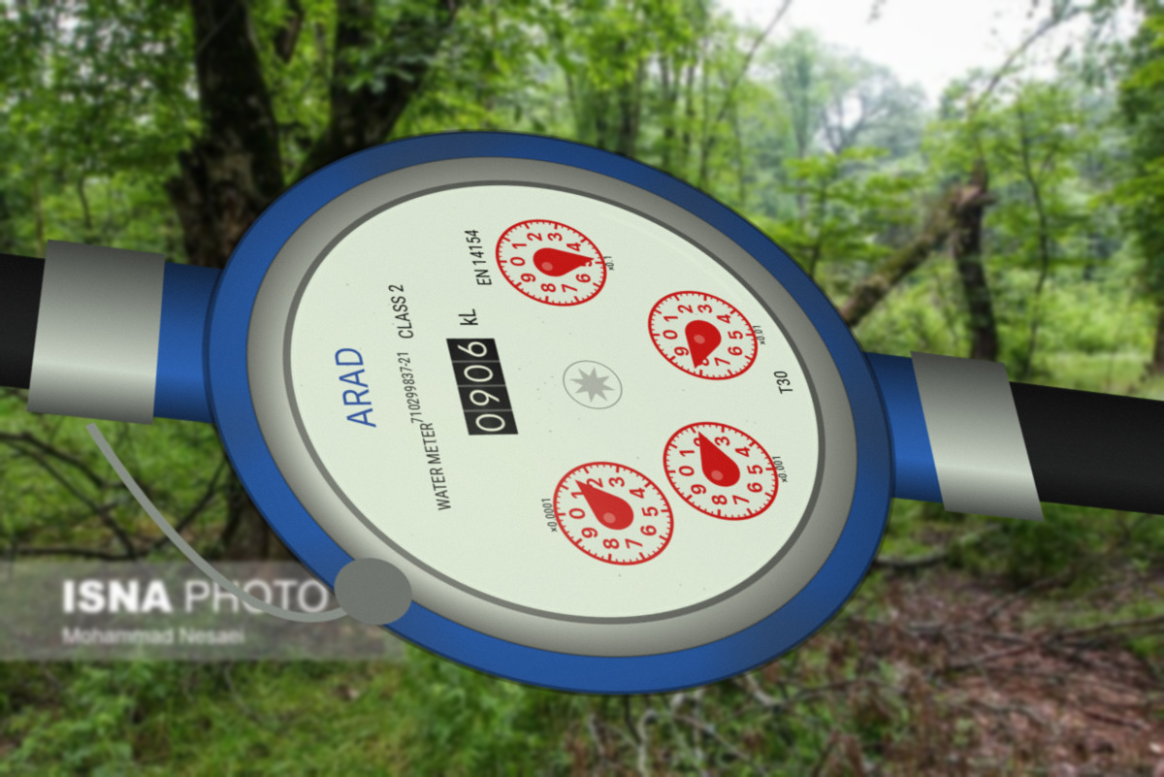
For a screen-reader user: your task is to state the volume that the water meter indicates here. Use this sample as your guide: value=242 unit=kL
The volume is value=906.4821 unit=kL
